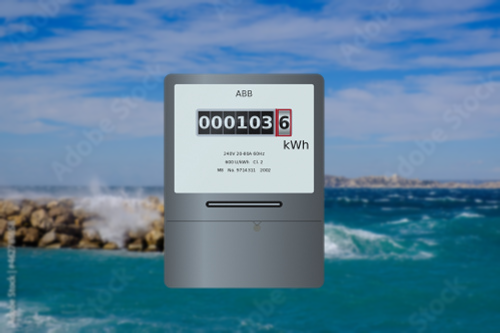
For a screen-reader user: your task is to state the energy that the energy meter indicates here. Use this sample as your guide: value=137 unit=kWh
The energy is value=103.6 unit=kWh
